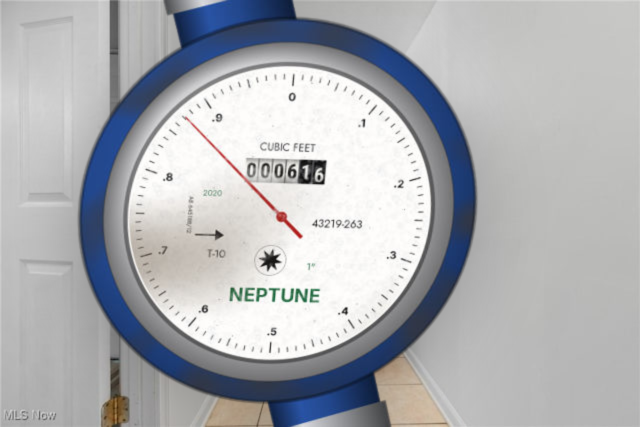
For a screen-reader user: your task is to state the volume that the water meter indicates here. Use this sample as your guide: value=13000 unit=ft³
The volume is value=615.87 unit=ft³
